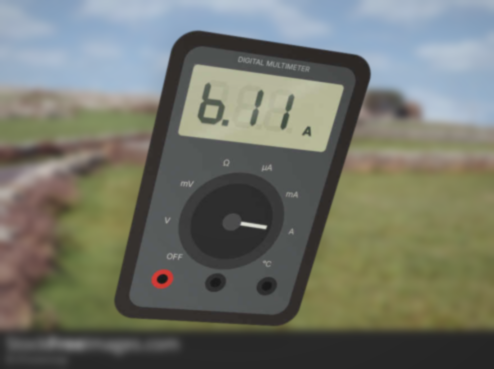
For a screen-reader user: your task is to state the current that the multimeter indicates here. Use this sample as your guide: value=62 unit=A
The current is value=6.11 unit=A
